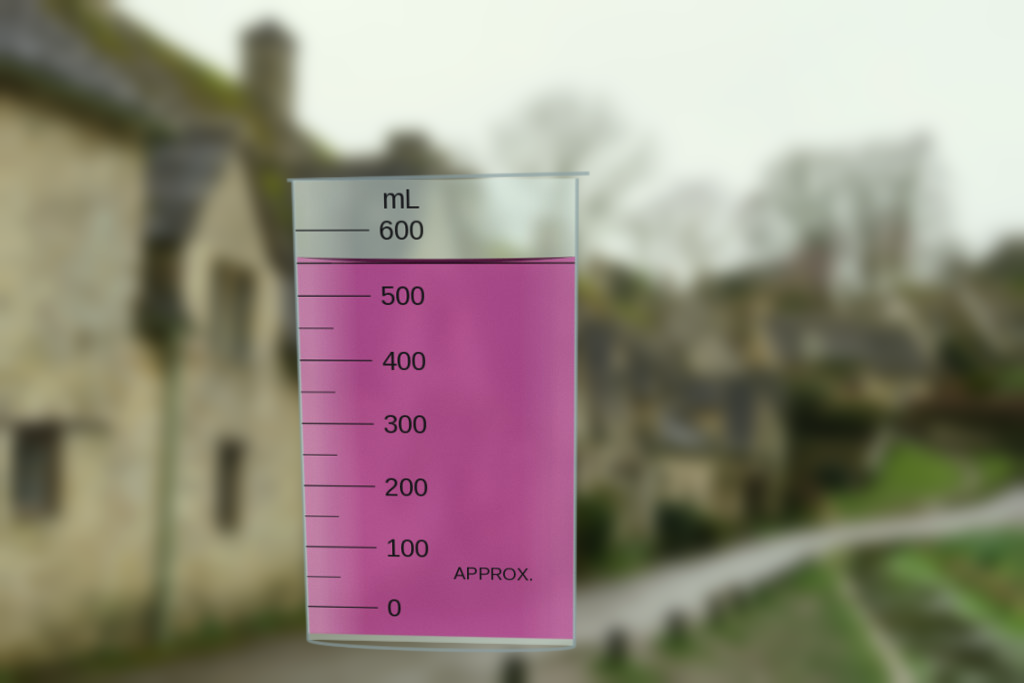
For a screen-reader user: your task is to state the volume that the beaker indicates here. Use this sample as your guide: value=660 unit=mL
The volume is value=550 unit=mL
